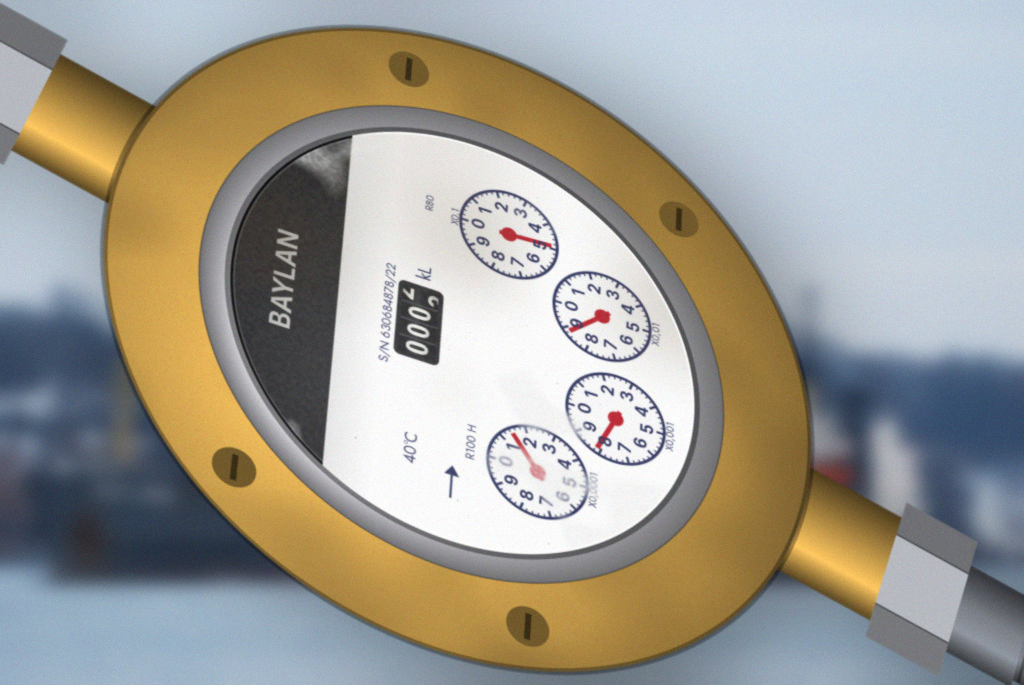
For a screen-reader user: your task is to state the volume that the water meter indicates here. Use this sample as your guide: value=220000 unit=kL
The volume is value=2.4881 unit=kL
